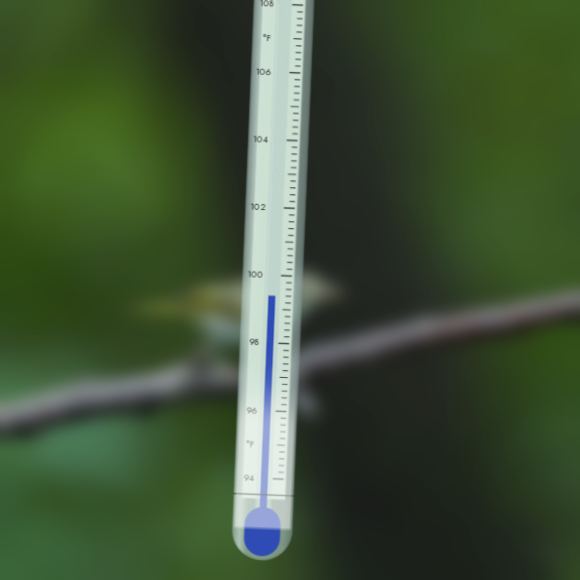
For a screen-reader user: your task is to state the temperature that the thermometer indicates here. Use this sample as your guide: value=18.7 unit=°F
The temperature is value=99.4 unit=°F
